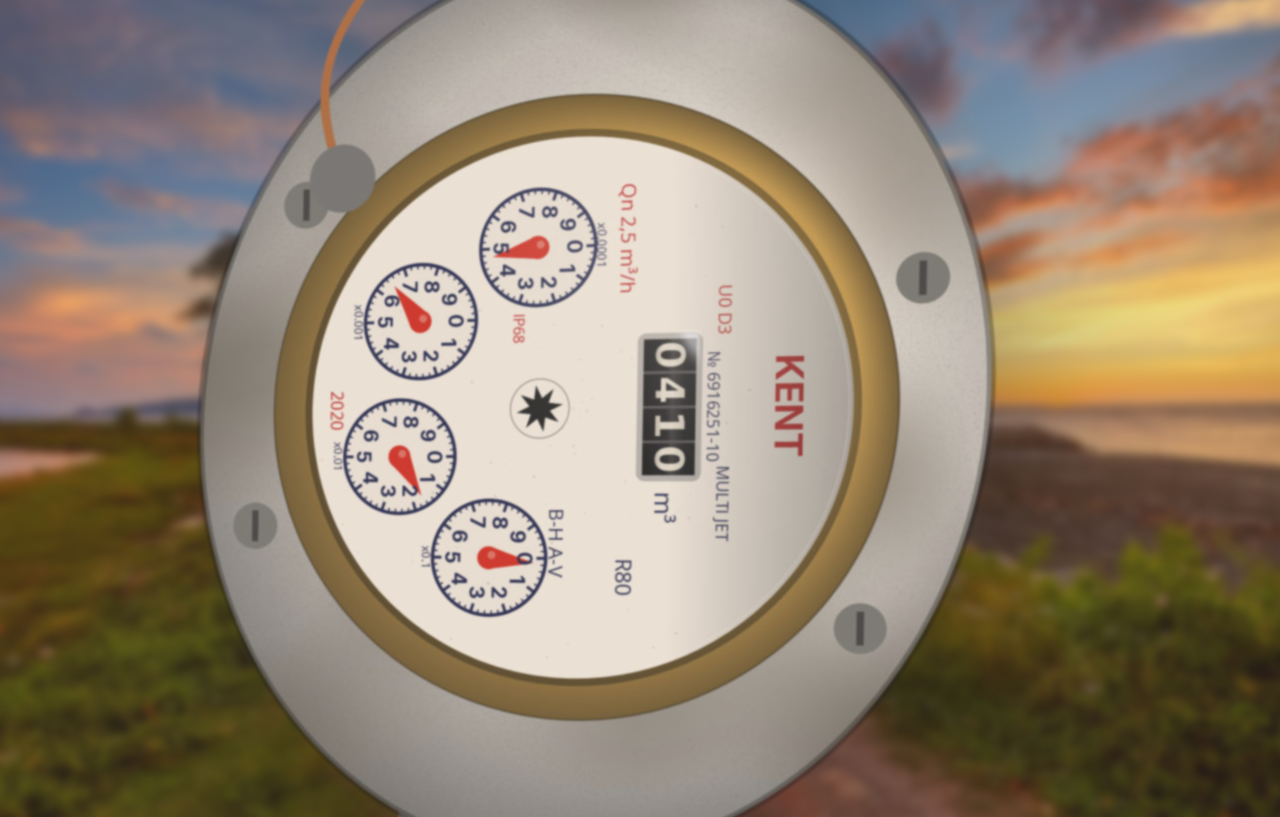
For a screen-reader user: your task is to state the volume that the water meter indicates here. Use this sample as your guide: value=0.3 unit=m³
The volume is value=410.0164 unit=m³
